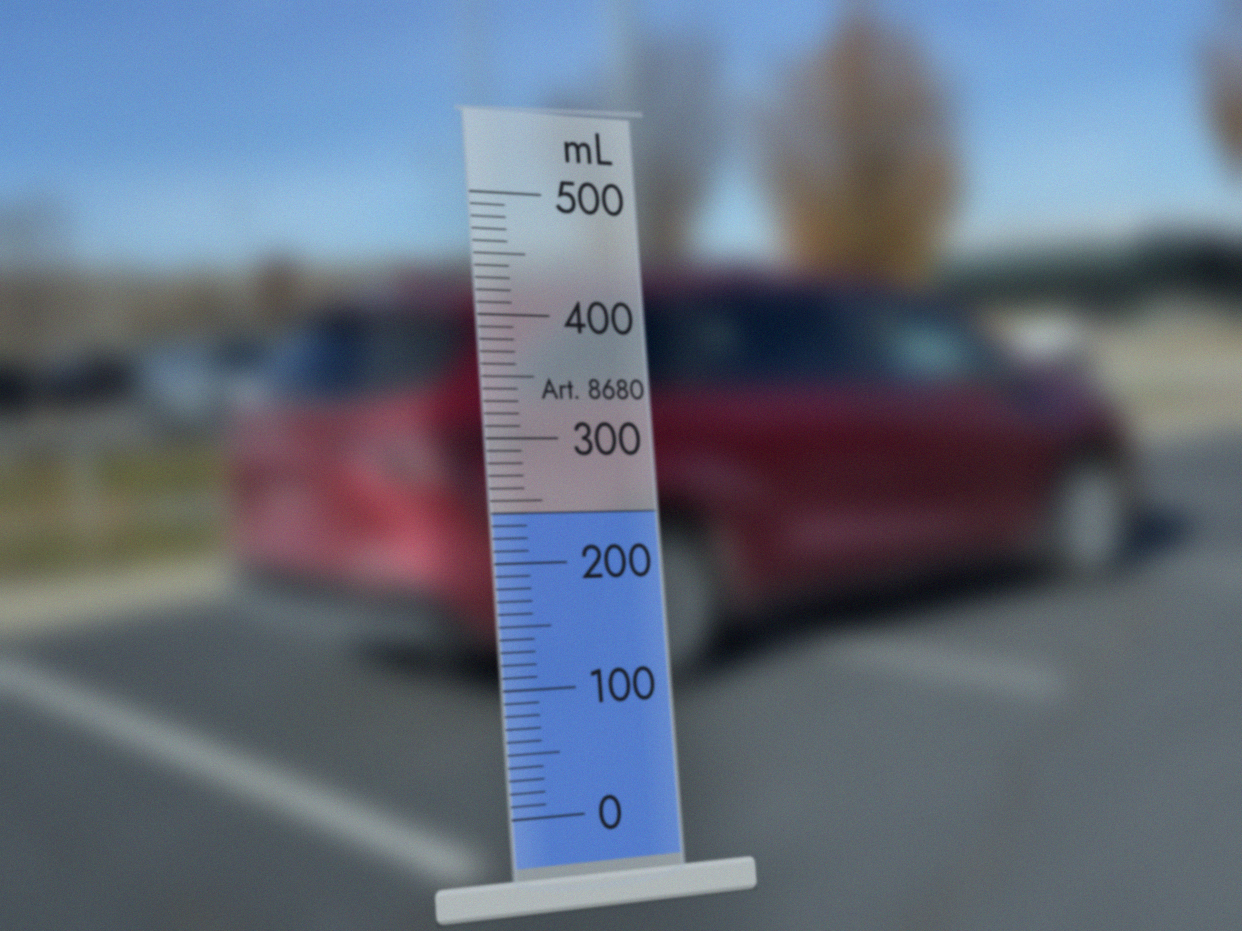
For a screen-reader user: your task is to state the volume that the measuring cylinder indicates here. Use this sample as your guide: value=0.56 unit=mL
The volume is value=240 unit=mL
